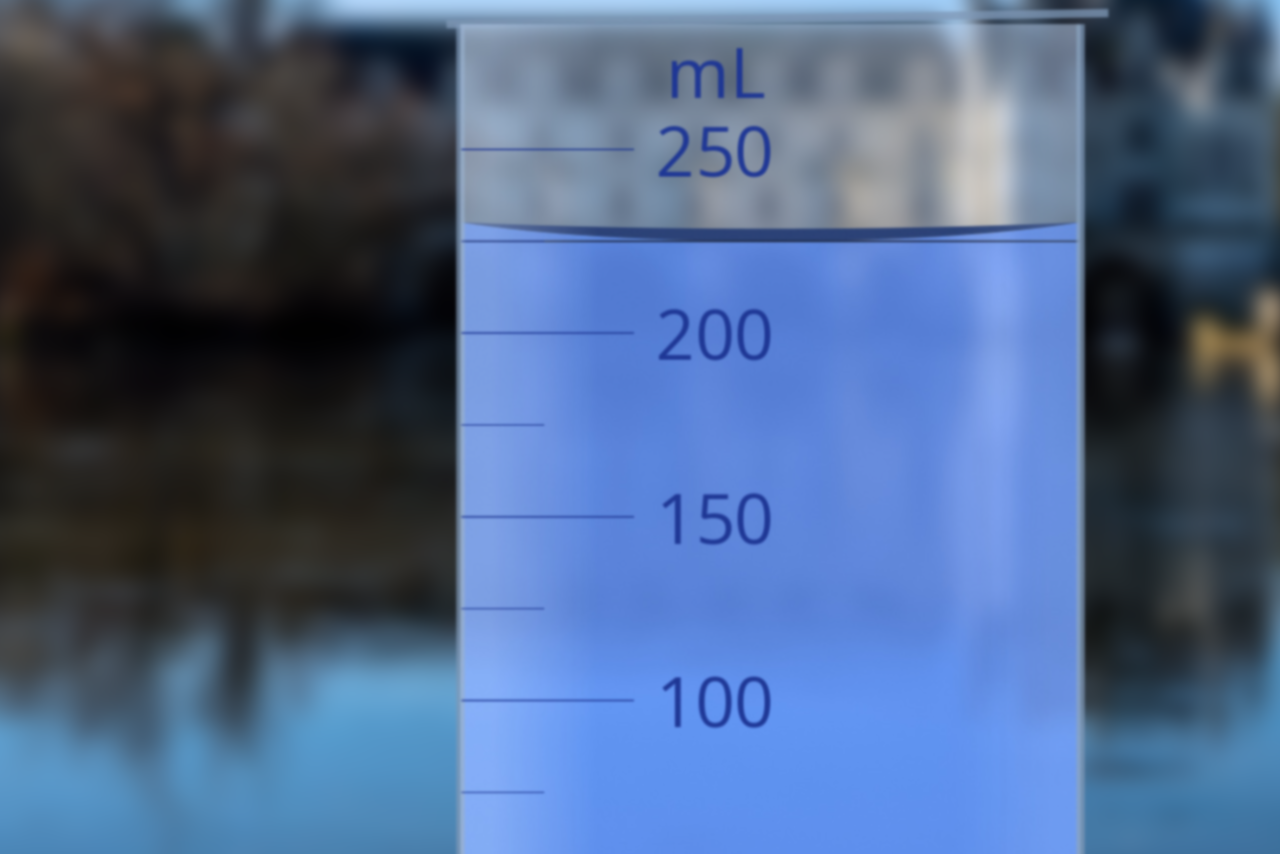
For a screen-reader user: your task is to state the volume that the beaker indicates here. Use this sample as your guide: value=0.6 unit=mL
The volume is value=225 unit=mL
